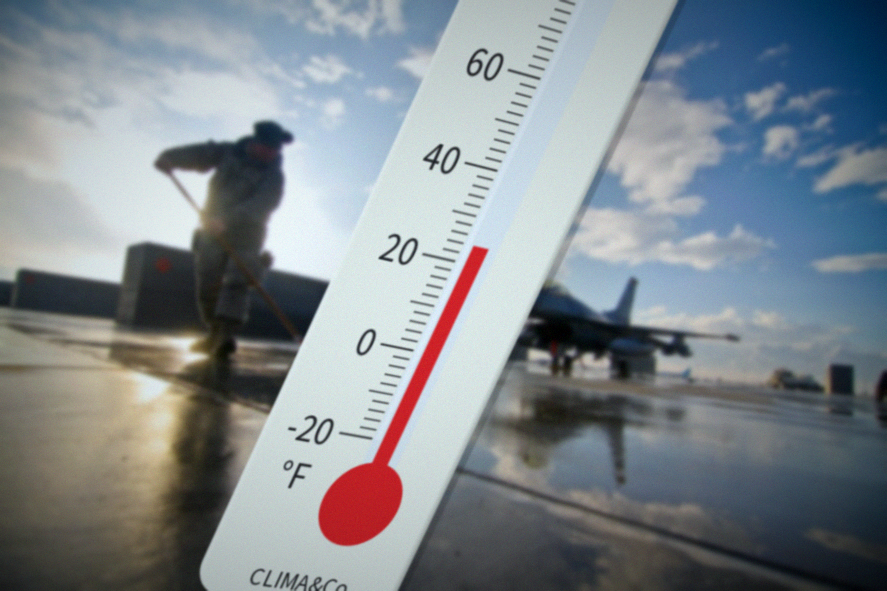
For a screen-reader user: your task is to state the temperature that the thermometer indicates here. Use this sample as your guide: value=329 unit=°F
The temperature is value=24 unit=°F
